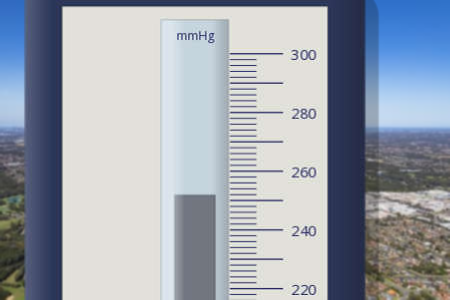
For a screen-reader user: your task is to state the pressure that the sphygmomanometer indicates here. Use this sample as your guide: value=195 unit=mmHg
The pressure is value=252 unit=mmHg
